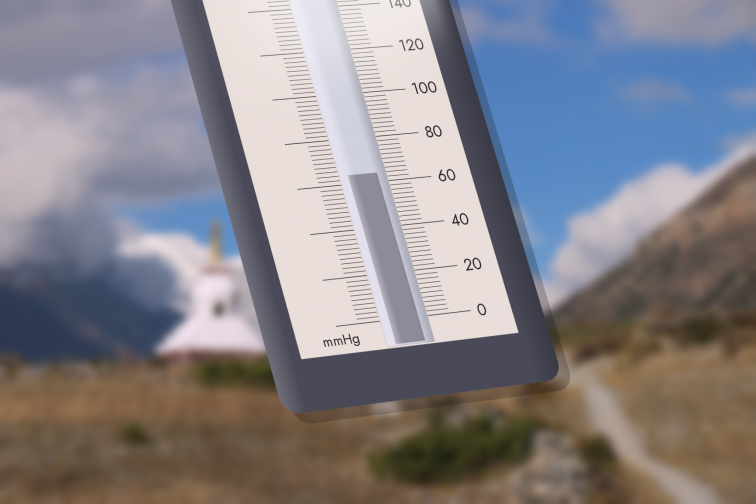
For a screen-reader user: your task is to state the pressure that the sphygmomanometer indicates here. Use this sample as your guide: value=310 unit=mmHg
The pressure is value=64 unit=mmHg
